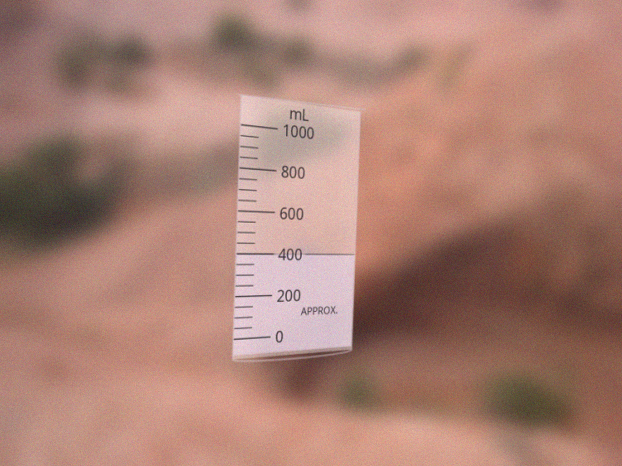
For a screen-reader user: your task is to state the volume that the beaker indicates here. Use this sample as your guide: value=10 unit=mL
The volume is value=400 unit=mL
